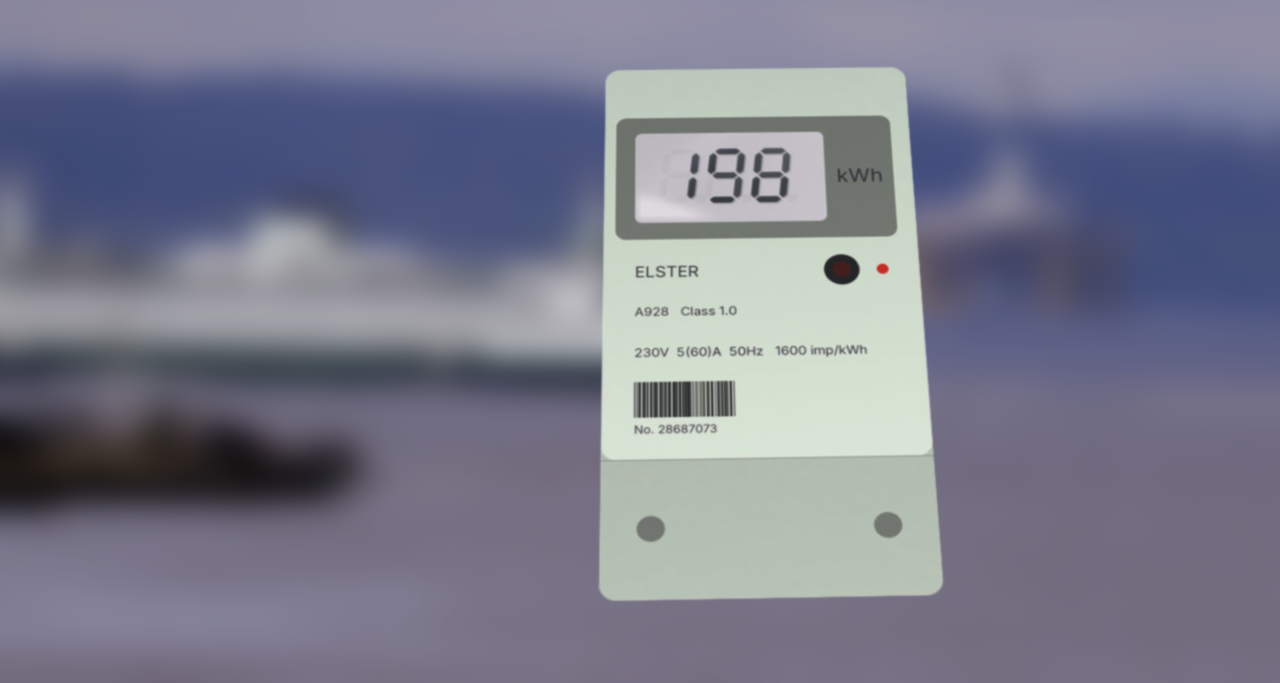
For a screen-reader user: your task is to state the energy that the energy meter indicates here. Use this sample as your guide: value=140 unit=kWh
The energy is value=198 unit=kWh
